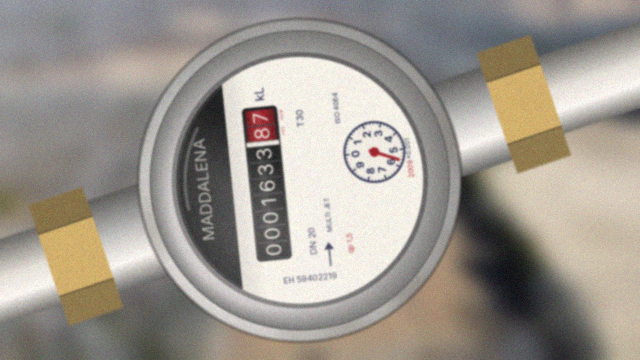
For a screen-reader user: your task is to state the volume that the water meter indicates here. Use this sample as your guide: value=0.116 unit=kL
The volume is value=1633.875 unit=kL
